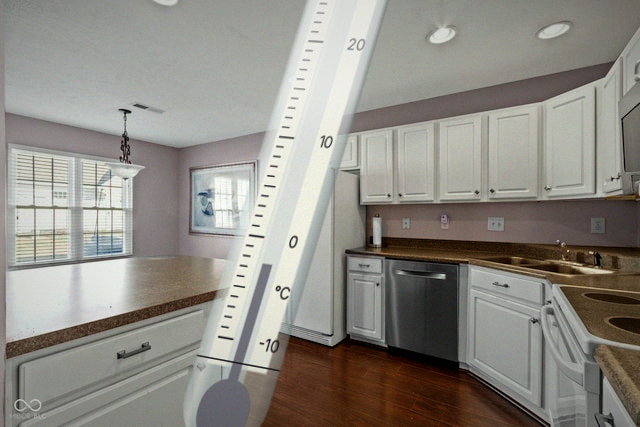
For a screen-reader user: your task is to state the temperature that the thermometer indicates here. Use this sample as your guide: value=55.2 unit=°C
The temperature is value=-2.5 unit=°C
